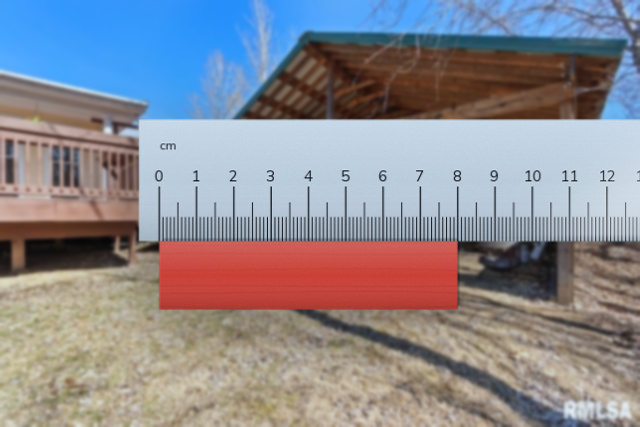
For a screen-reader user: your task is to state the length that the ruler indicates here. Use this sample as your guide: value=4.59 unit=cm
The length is value=8 unit=cm
